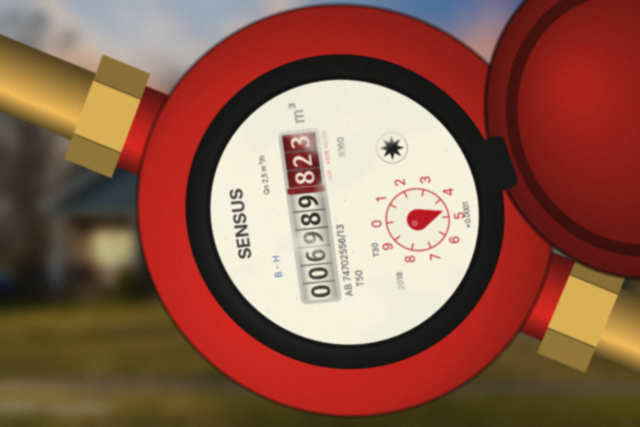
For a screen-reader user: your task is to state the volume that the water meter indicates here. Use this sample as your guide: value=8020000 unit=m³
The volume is value=6989.8234 unit=m³
